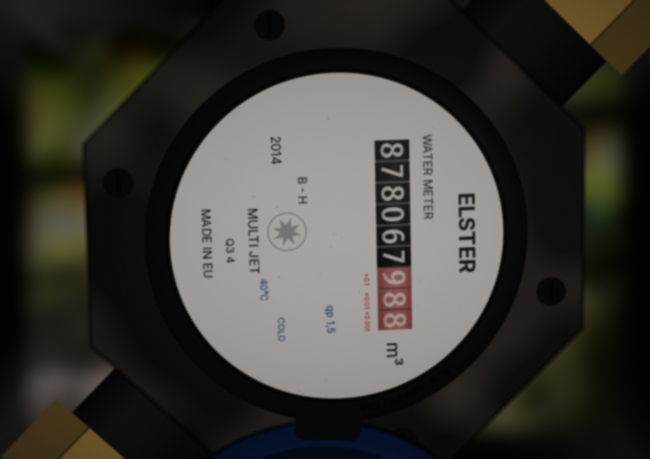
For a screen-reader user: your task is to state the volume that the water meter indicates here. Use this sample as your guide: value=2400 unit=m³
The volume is value=878067.988 unit=m³
